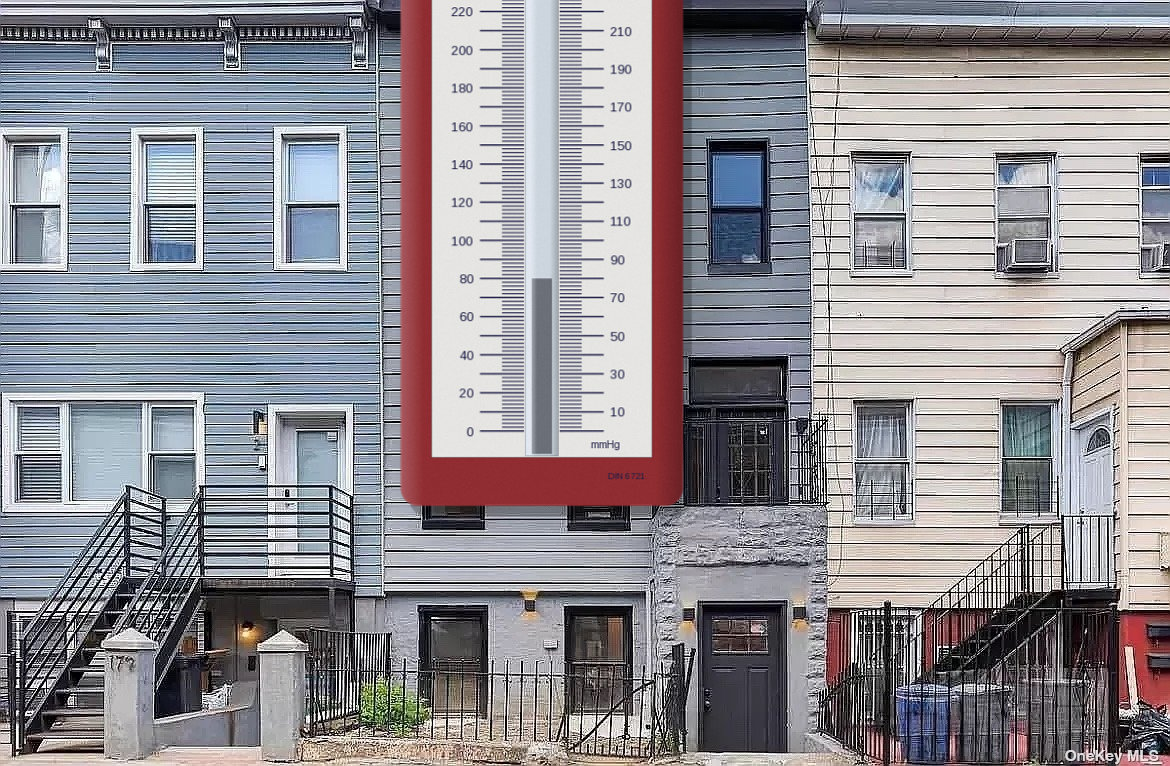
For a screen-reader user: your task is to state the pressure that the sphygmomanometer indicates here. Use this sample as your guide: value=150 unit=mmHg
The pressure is value=80 unit=mmHg
